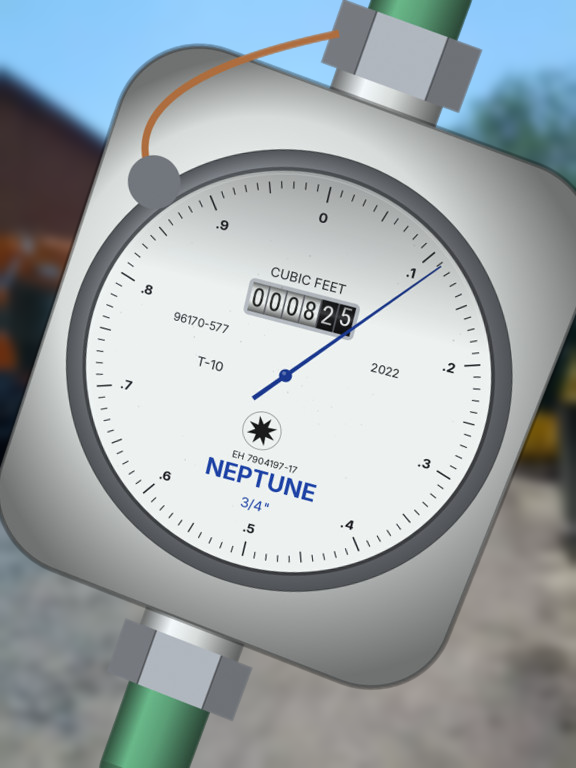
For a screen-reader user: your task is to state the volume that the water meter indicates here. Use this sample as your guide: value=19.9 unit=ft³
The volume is value=825.11 unit=ft³
